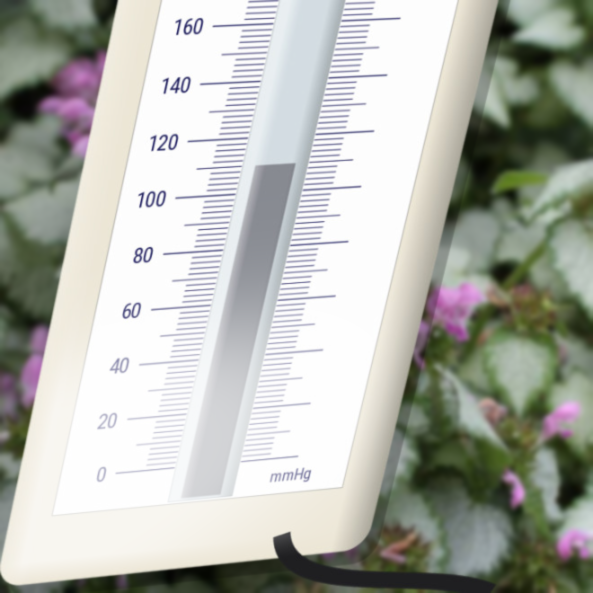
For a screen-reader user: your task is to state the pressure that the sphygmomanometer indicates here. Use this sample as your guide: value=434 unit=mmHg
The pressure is value=110 unit=mmHg
